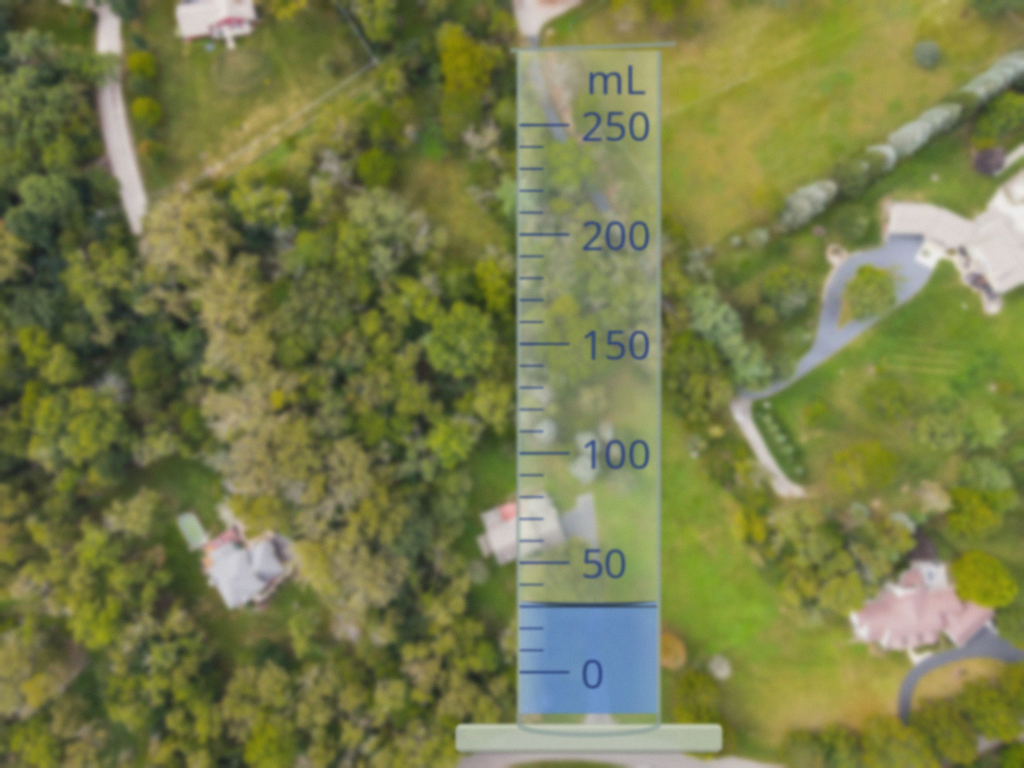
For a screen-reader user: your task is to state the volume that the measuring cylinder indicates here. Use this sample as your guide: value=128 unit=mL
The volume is value=30 unit=mL
